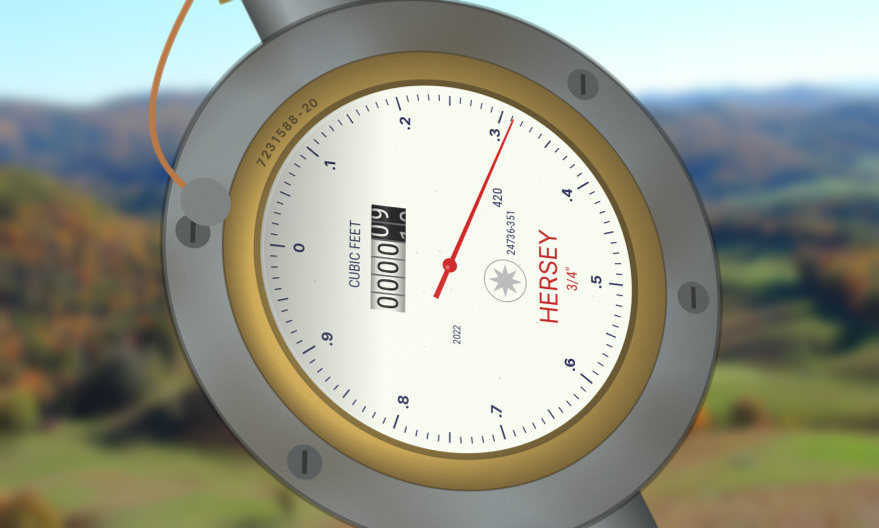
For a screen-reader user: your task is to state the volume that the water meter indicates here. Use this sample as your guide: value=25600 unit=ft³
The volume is value=9.31 unit=ft³
